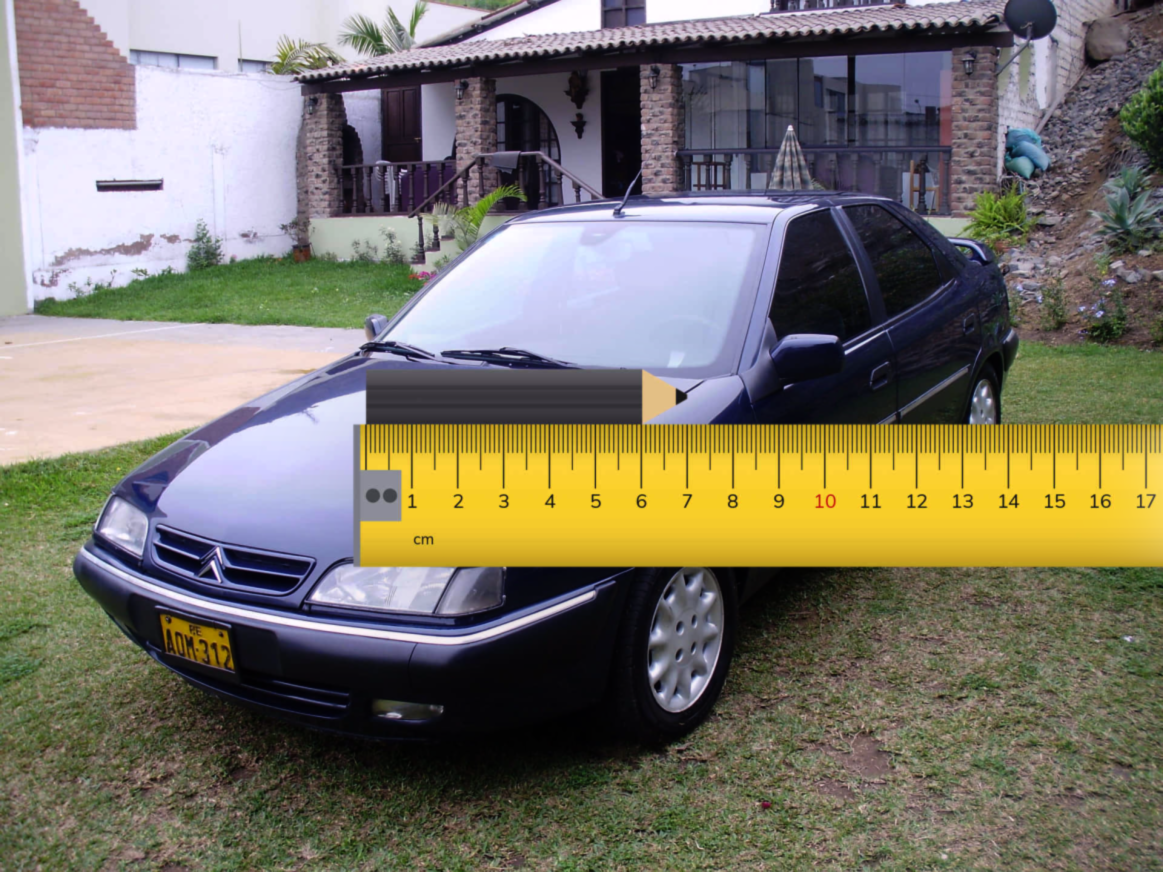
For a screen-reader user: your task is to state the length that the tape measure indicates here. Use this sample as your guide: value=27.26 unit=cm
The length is value=7 unit=cm
